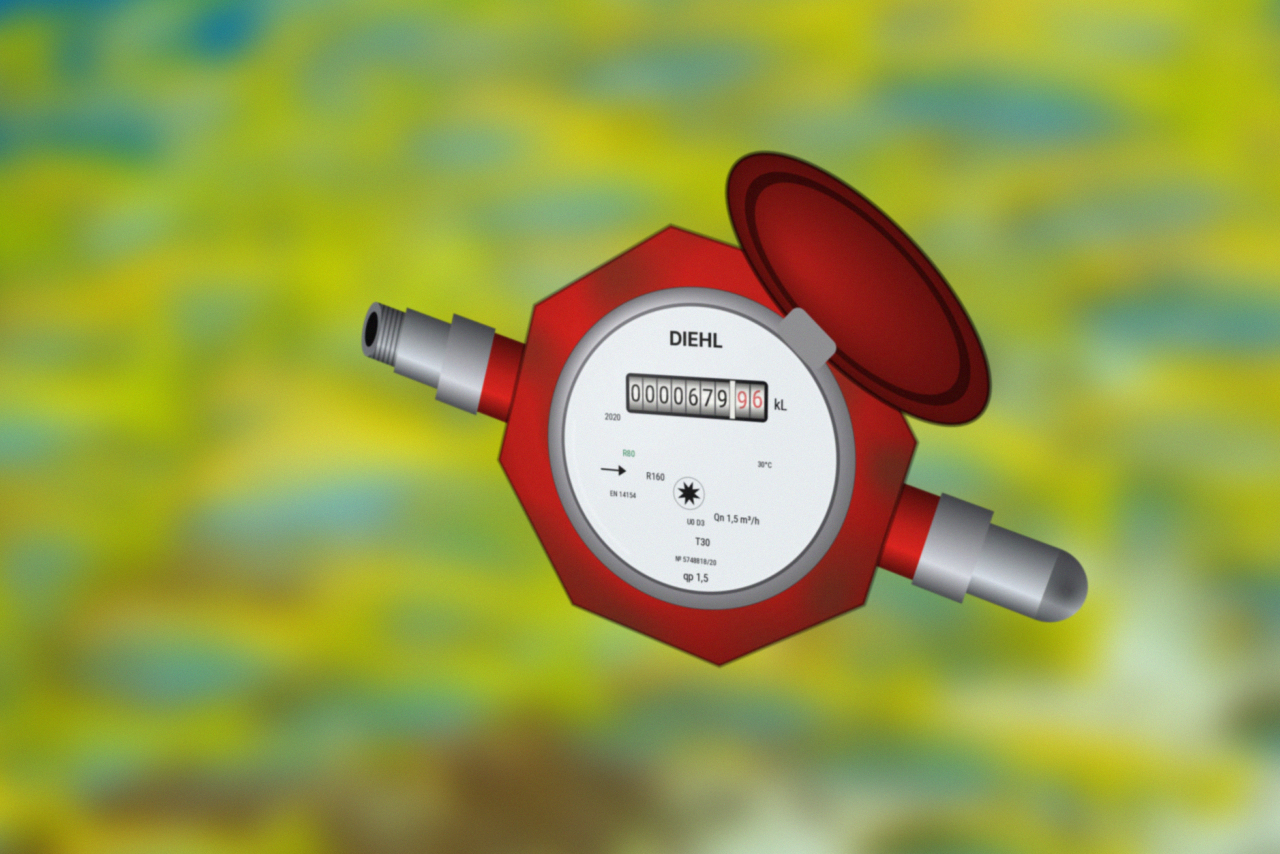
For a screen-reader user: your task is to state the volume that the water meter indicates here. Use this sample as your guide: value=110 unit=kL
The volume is value=679.96 unit=kL
